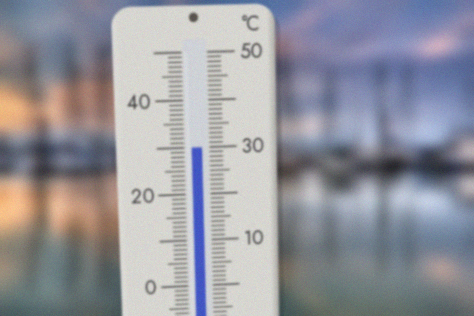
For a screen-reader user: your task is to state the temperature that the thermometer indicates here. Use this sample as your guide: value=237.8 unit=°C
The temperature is value=30 unit=°C
